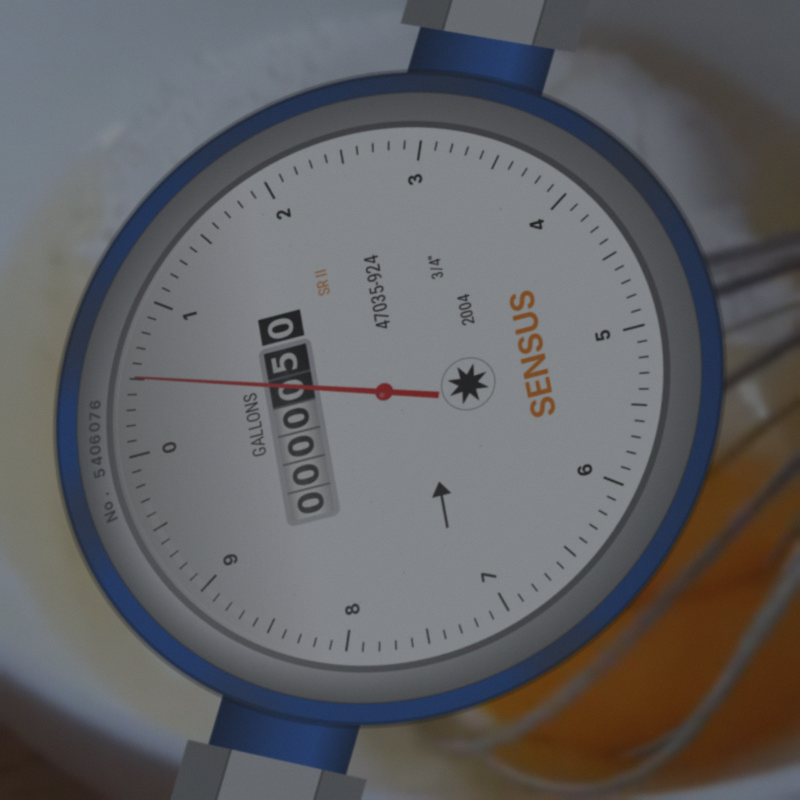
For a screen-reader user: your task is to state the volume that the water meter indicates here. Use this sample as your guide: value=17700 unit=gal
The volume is value=50.5 unit=gal
